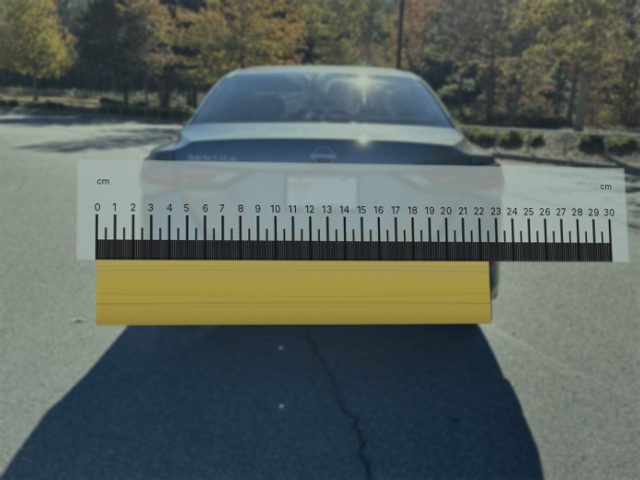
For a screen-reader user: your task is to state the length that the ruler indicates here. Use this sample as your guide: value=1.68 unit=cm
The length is value=22.5 unit=cm
